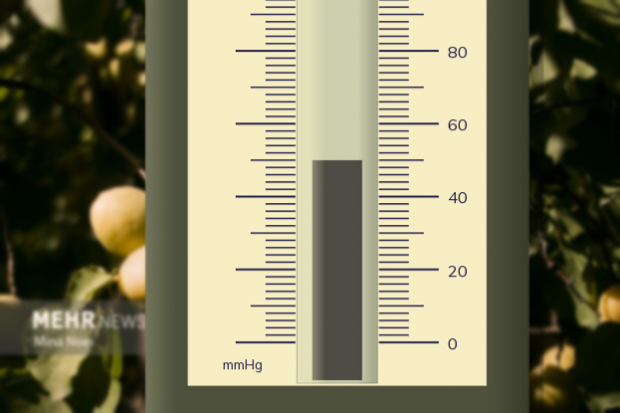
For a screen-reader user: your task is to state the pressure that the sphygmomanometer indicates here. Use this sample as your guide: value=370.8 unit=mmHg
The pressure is value=50 unit=mmHg
